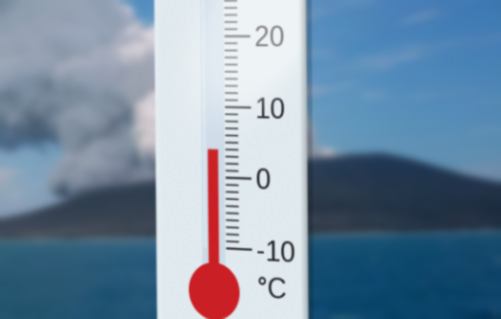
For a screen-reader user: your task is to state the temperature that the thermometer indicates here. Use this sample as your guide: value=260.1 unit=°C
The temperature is value=4 unit=°C
